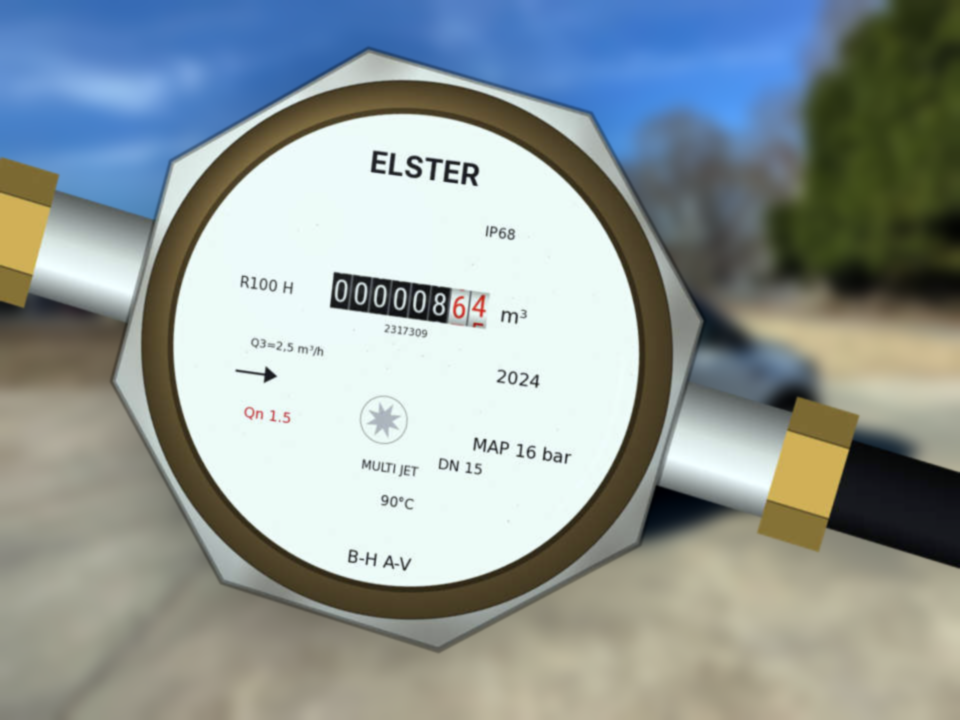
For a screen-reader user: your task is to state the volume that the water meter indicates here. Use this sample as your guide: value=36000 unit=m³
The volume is value=8.64 unit=m³
